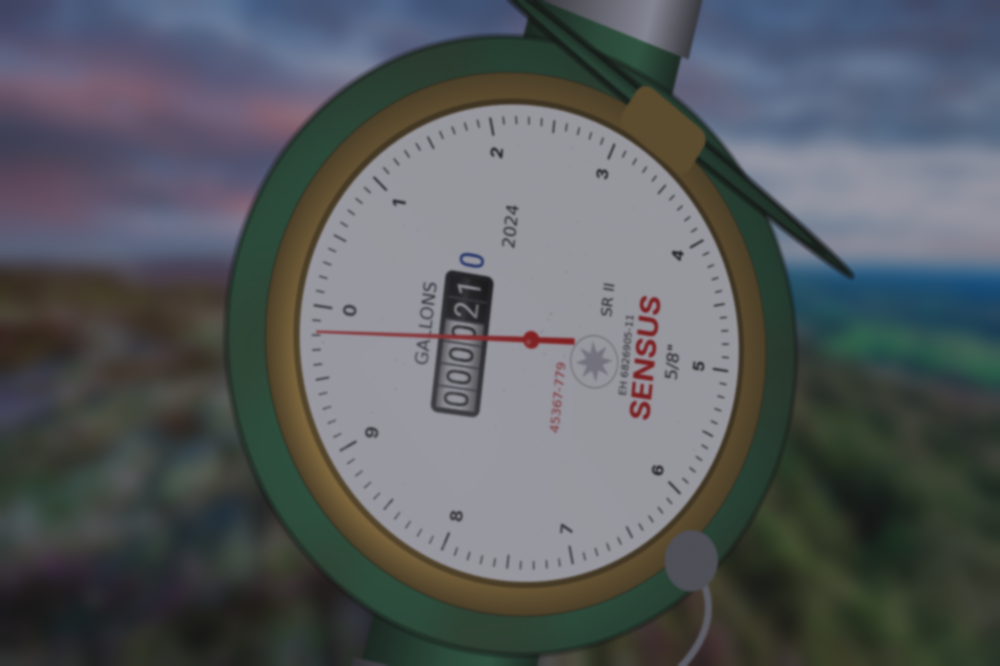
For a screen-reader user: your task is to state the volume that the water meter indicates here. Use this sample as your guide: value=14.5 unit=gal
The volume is value=209.8 unit=gal
